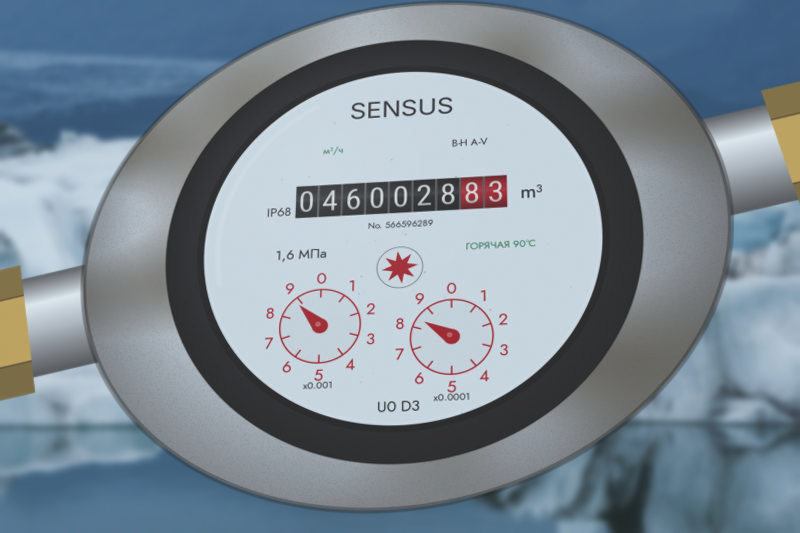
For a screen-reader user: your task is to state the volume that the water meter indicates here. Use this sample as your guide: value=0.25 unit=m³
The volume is value=460028.8388 unit=m³
